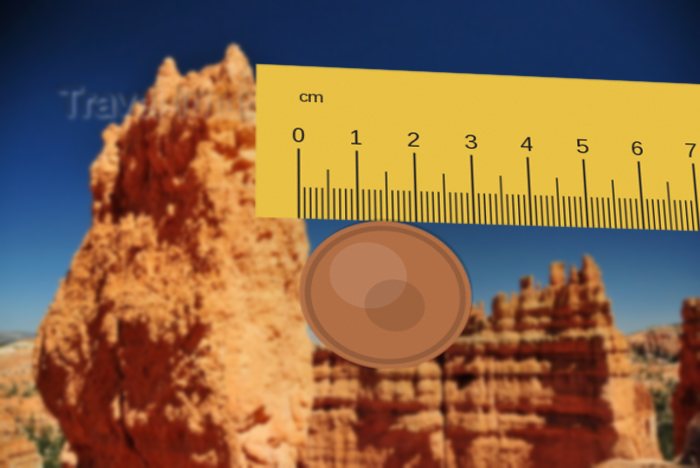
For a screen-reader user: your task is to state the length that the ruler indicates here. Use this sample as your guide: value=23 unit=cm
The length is value=2.9 unit=cm
